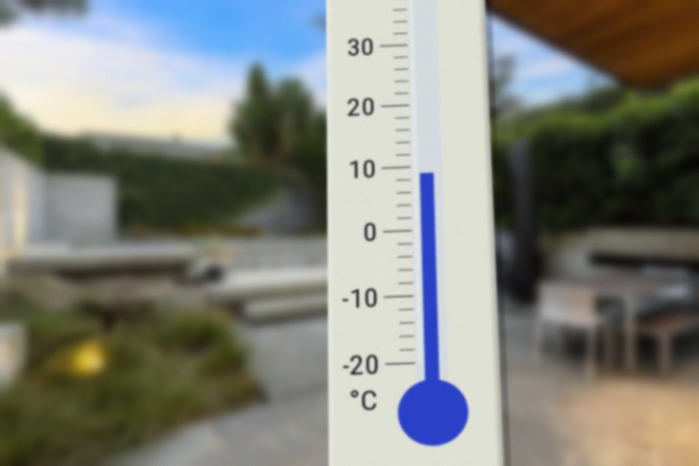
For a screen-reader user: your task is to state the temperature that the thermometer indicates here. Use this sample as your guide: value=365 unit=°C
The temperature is value=9 unit=°C
